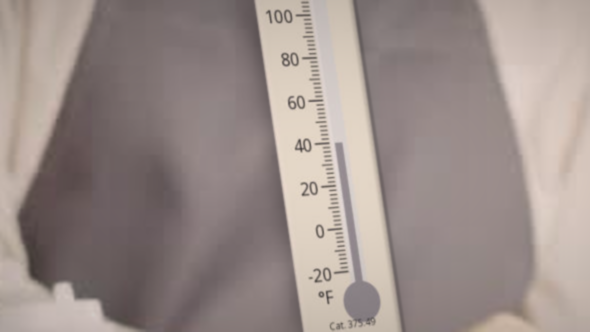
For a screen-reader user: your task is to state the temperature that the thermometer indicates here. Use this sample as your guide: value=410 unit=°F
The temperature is value=40 unit=°F
